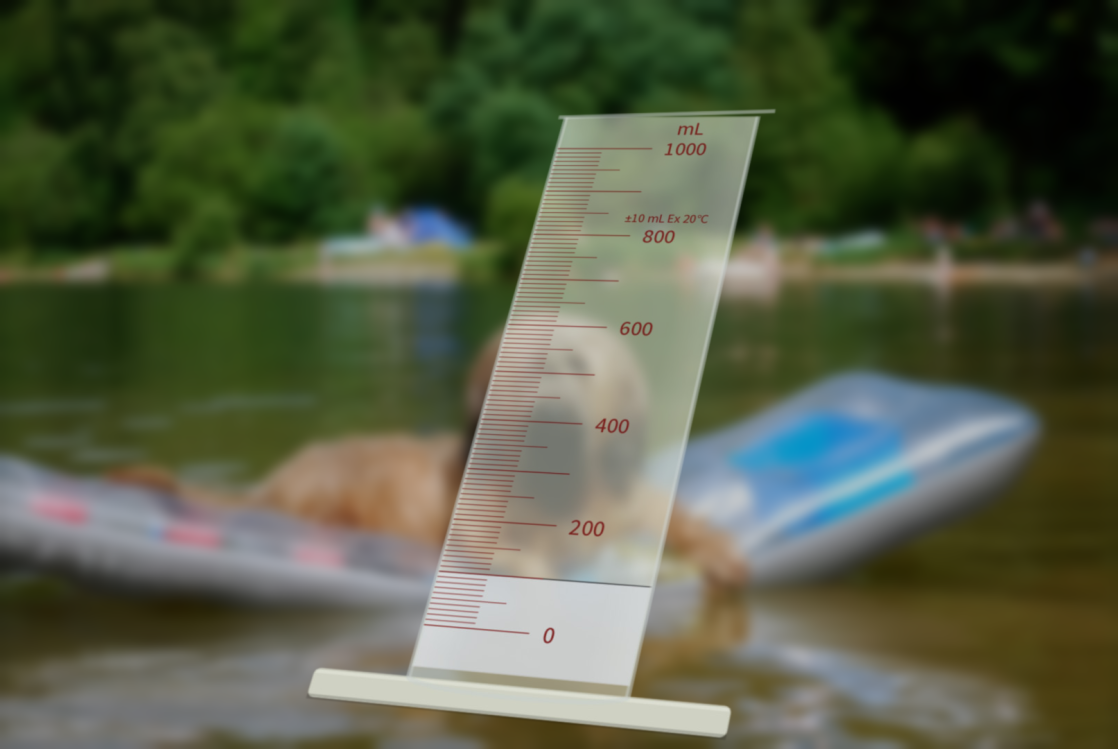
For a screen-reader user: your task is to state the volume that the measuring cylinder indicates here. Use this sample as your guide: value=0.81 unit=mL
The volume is value=100 unit=mL
